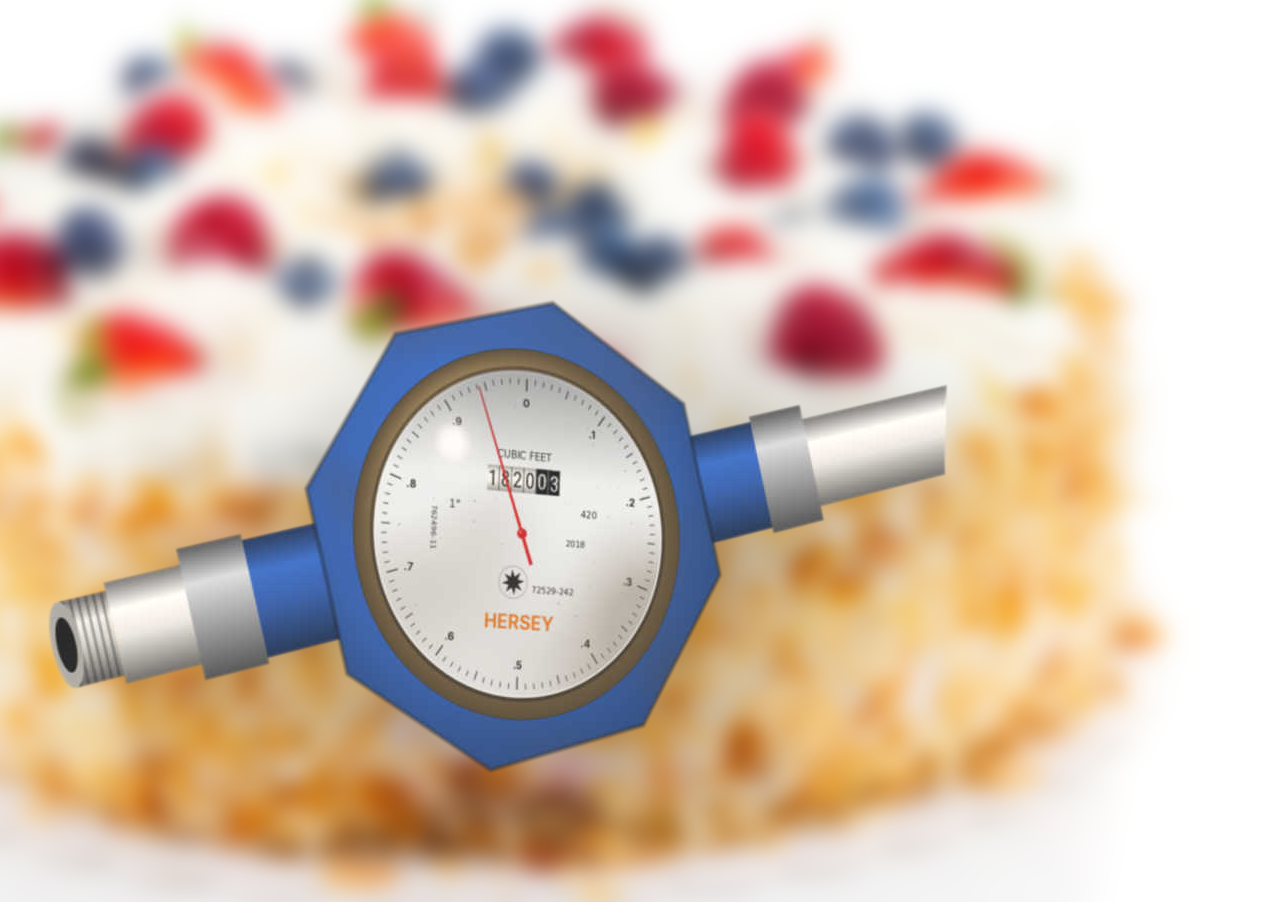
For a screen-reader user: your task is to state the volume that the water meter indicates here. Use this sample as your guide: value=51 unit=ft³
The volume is value=182002.94 unit=ft³
